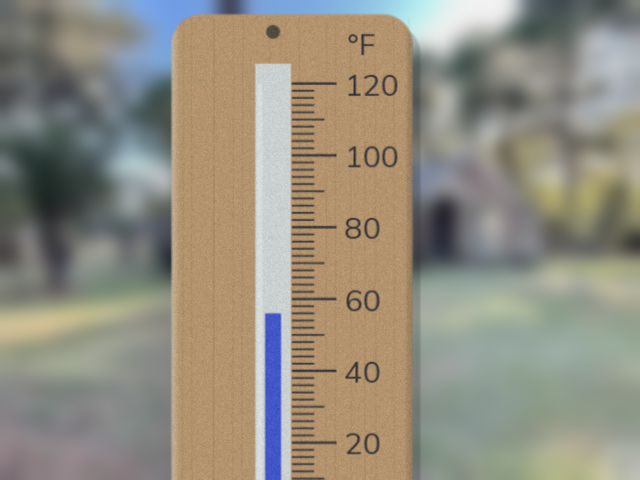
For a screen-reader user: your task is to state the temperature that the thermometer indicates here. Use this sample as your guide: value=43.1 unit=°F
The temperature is value=56 unit=°F
